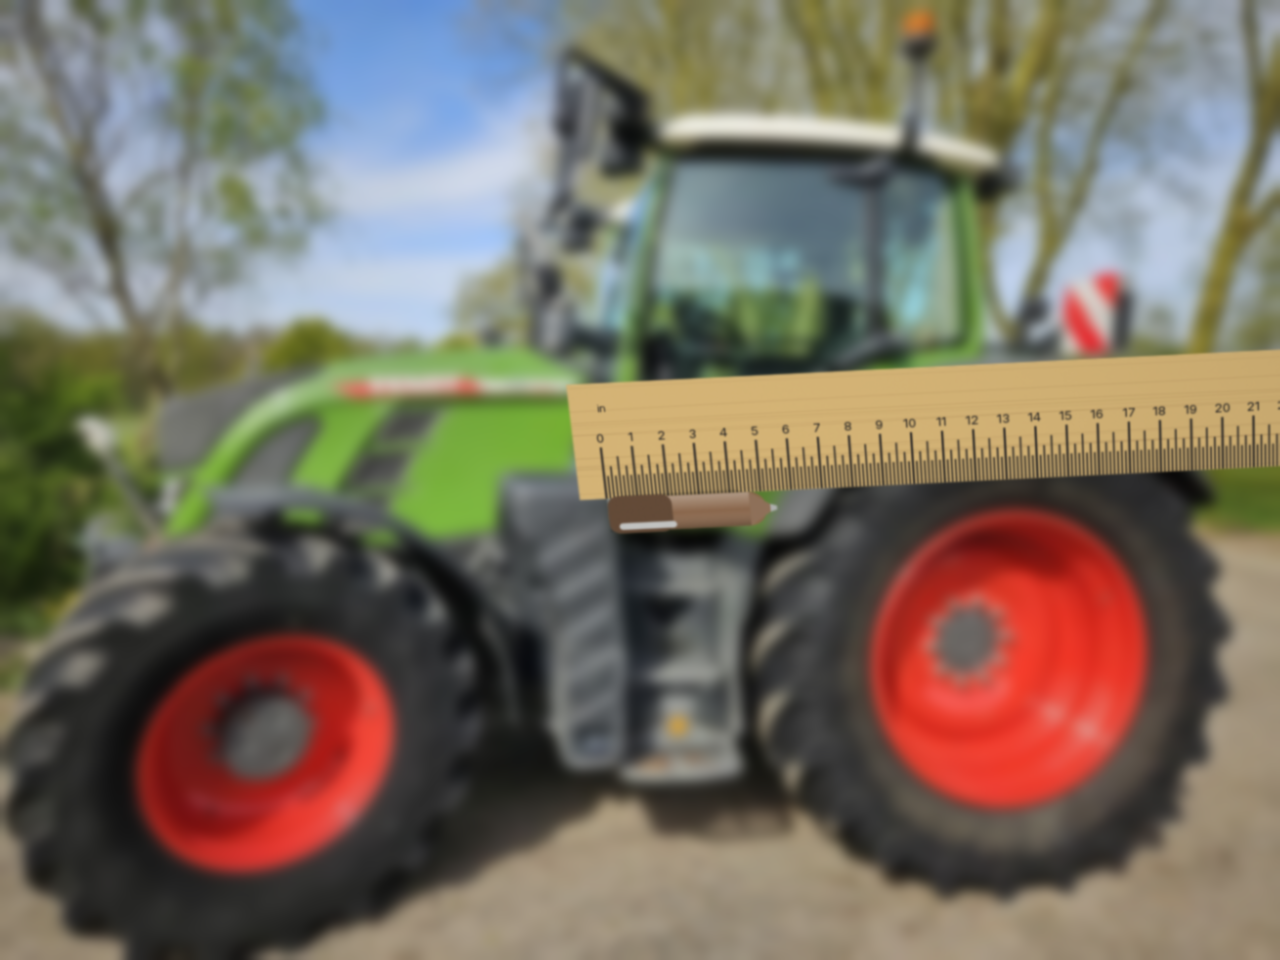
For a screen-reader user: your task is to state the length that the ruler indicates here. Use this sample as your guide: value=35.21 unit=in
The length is value=5.5 unit=in
